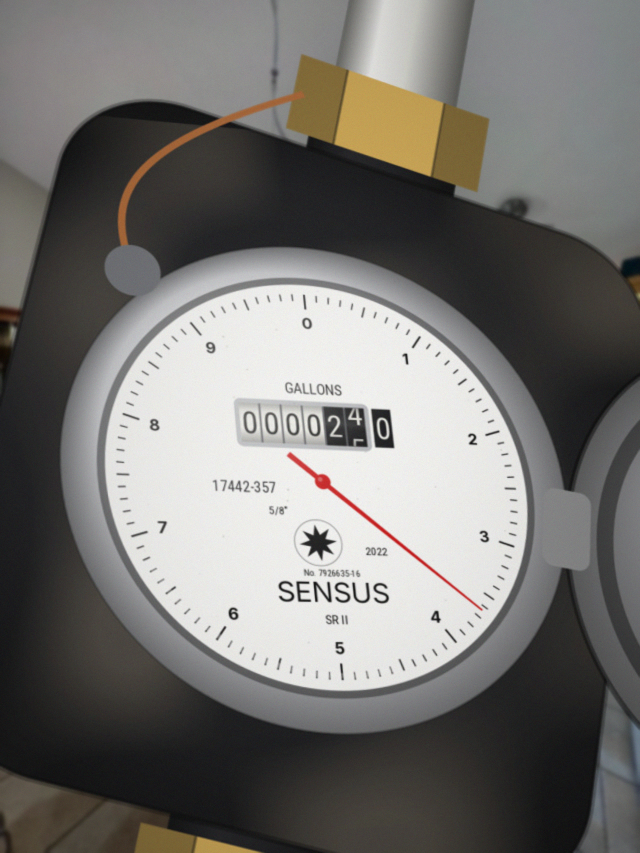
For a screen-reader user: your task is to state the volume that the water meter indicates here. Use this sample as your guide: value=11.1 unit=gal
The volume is value=243.6 unit=gal
